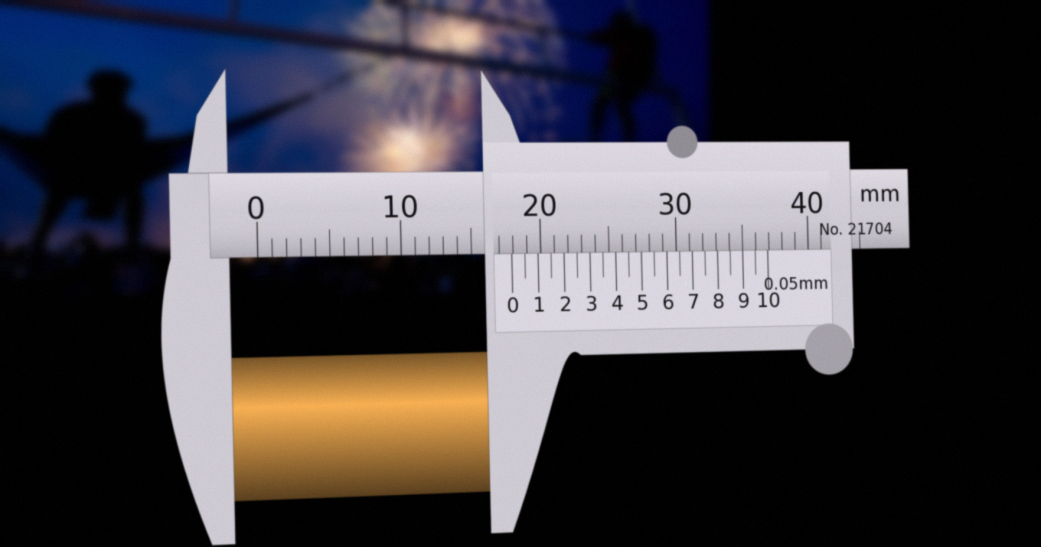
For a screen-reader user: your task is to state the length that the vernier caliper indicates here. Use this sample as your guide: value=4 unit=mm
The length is value=17.9 unit=mm
